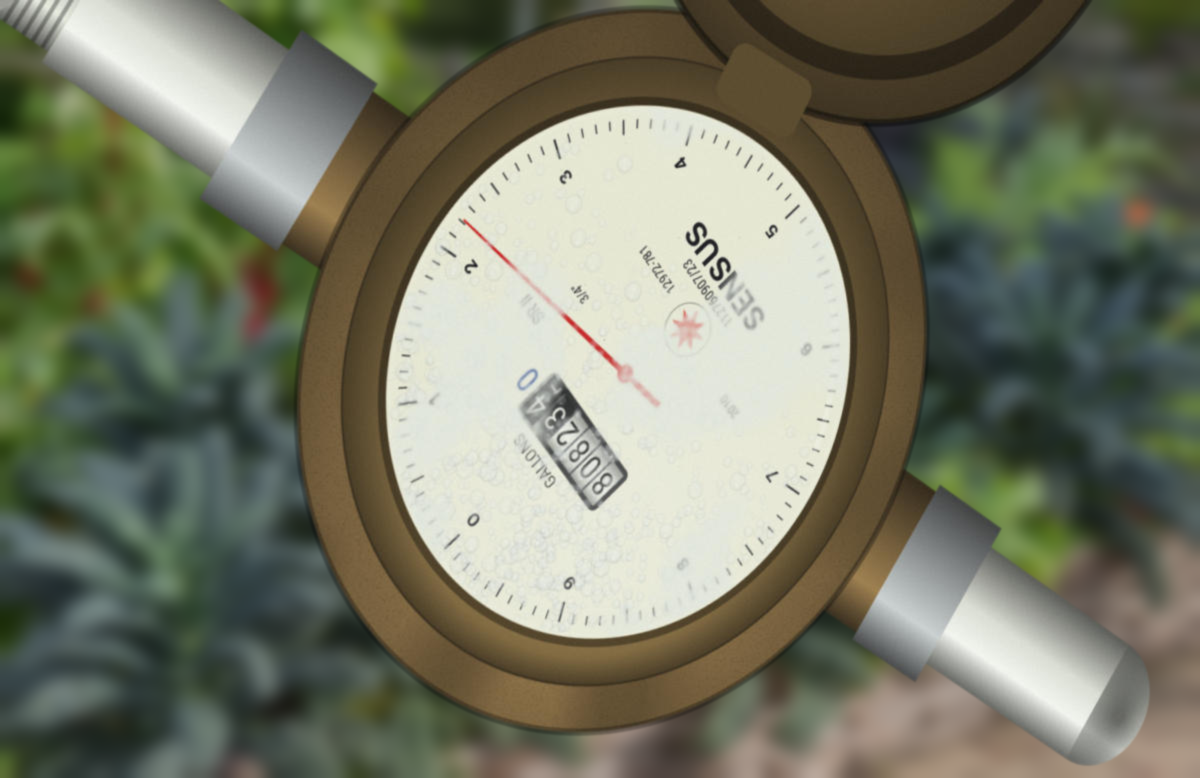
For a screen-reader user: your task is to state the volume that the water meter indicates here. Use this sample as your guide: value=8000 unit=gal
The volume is value=8082342.2 unit=gal
